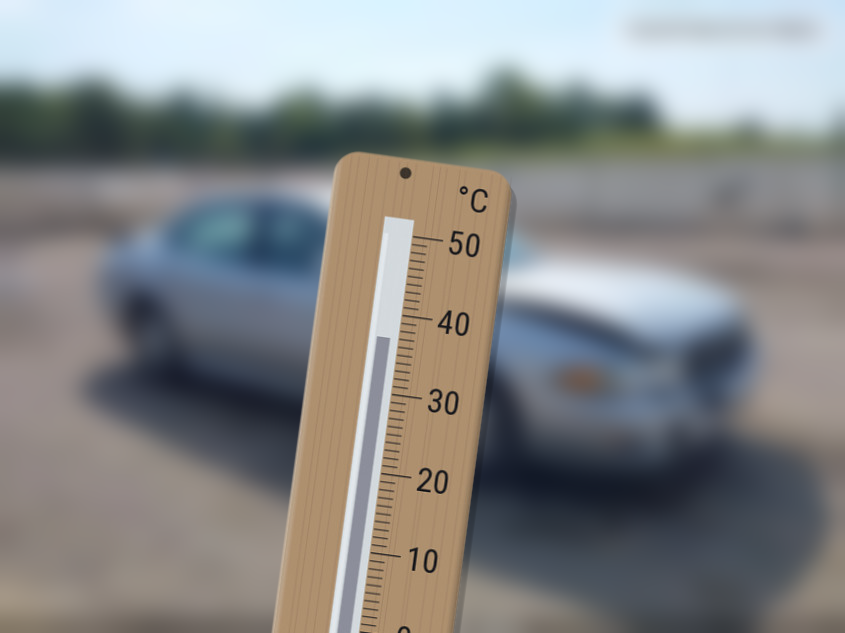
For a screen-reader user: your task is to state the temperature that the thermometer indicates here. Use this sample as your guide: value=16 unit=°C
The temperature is value=37 unit=°C
